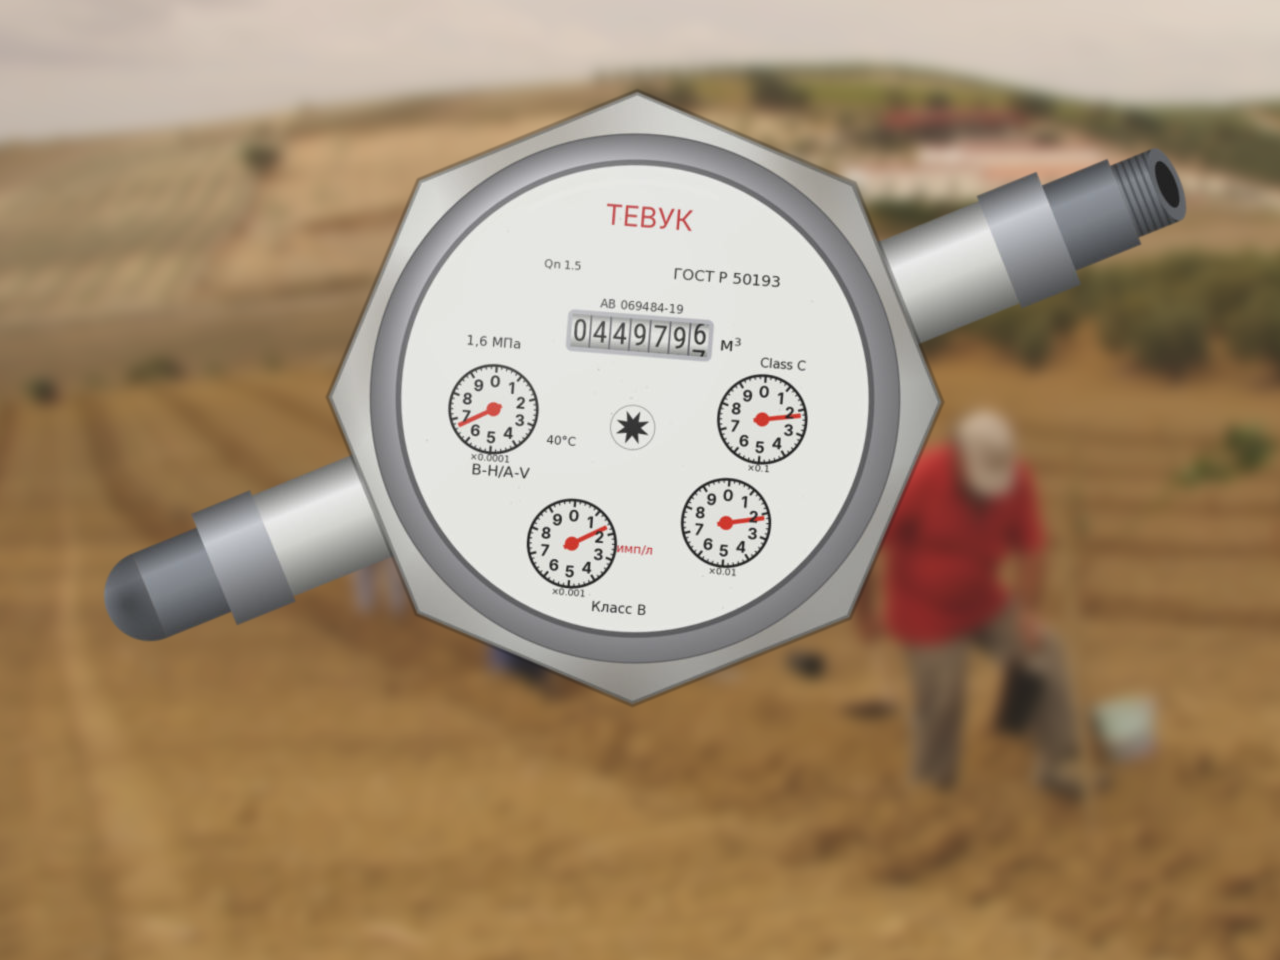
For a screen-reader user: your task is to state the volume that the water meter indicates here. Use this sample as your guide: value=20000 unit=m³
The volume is value=449796.2216 unit=m³
